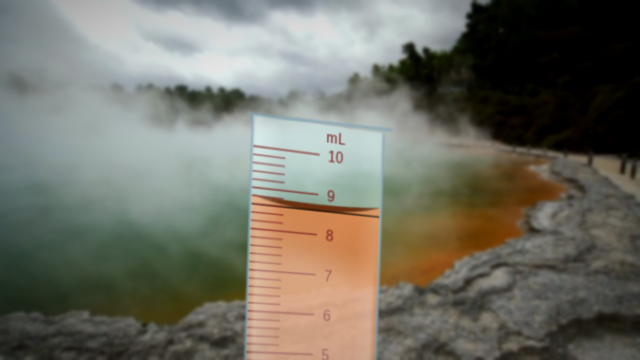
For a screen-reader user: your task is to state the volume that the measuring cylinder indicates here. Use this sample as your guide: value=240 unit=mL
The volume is value=8.6 unit=mL
